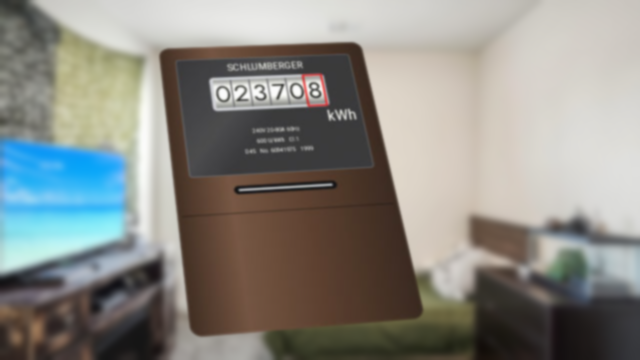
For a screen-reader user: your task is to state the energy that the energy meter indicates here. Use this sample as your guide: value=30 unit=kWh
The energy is value=2370.8 unit=kWh
